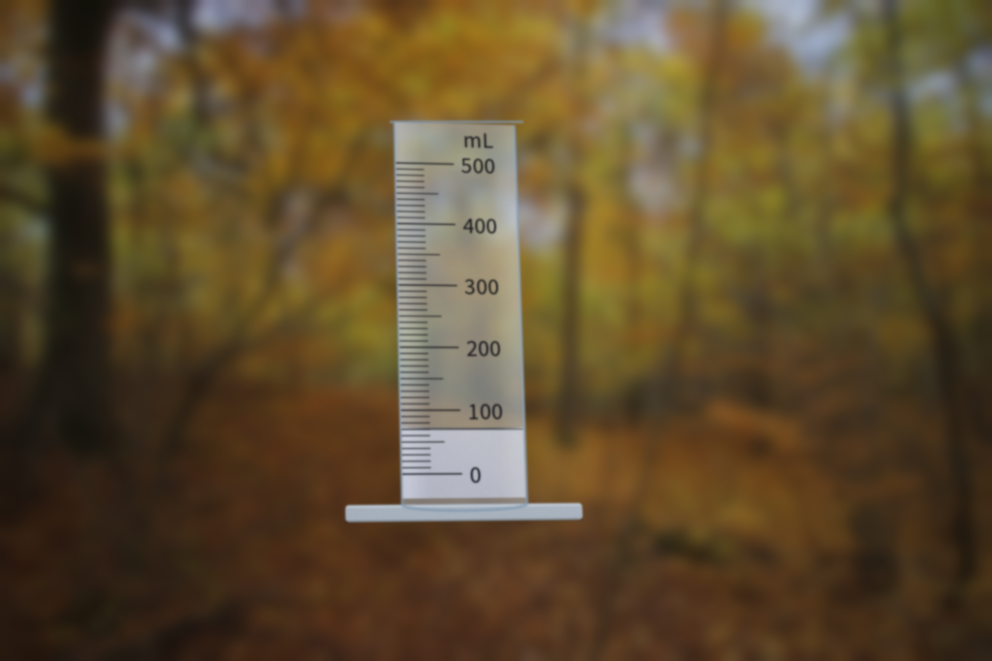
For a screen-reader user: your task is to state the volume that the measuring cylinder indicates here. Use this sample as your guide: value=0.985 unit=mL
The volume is value=70 unit=mL
